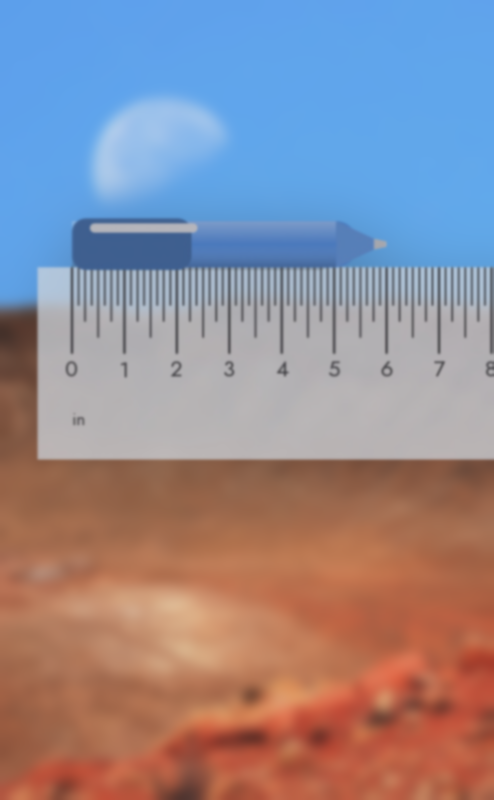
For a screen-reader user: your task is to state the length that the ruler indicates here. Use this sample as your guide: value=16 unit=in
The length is value=6 unit=in
